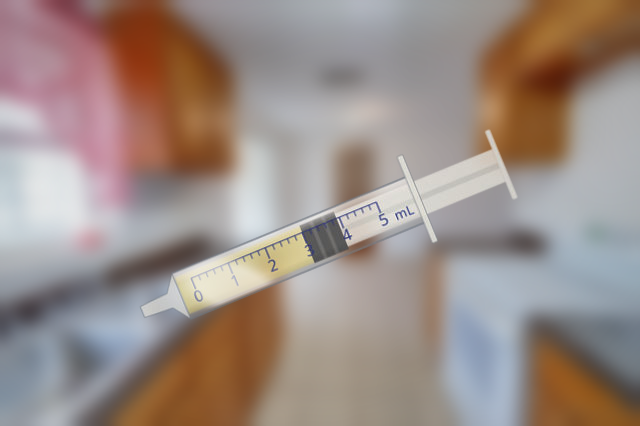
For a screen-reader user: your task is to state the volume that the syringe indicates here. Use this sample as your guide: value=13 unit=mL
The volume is value=3 unit=mL
